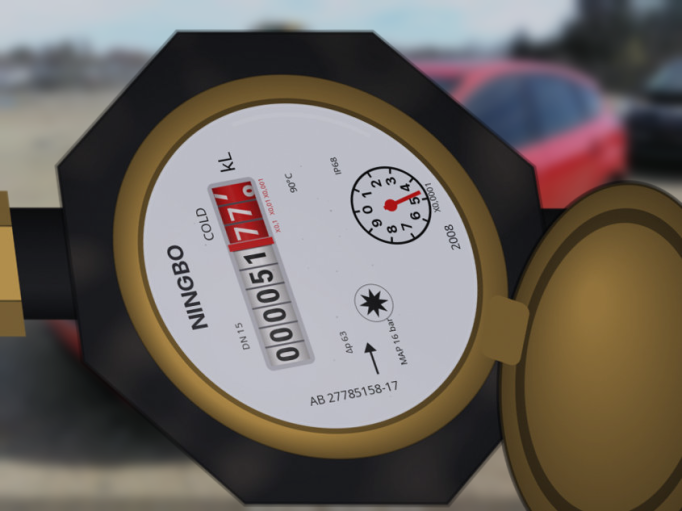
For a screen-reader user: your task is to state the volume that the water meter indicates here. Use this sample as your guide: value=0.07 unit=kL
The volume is value=51.7774 unit=kL
